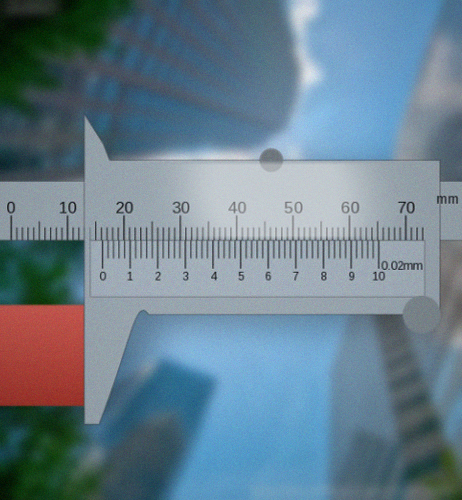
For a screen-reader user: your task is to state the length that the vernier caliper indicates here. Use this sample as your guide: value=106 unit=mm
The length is value=16.2 unit=mm
